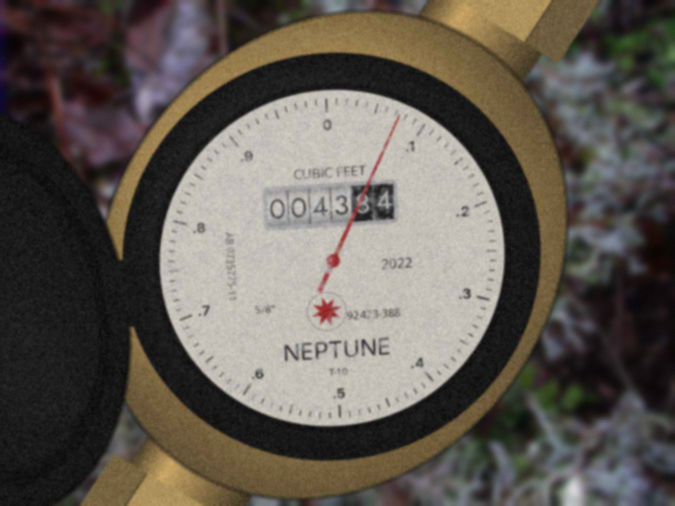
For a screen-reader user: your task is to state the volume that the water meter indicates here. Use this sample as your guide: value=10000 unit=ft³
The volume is value=4384.07 unit=ft³
